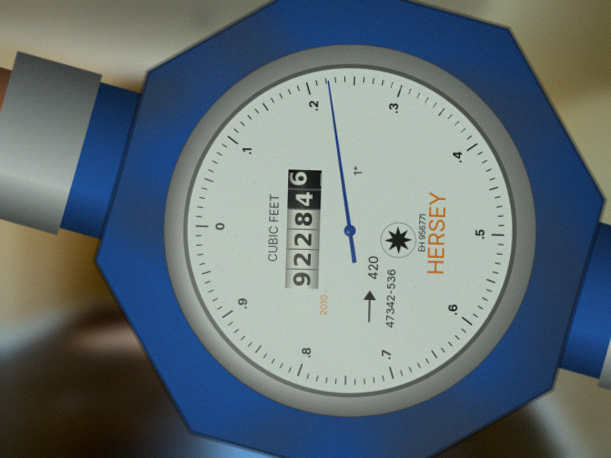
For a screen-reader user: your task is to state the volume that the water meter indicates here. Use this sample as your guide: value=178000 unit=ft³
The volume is value=922846.22 unit=ft³
